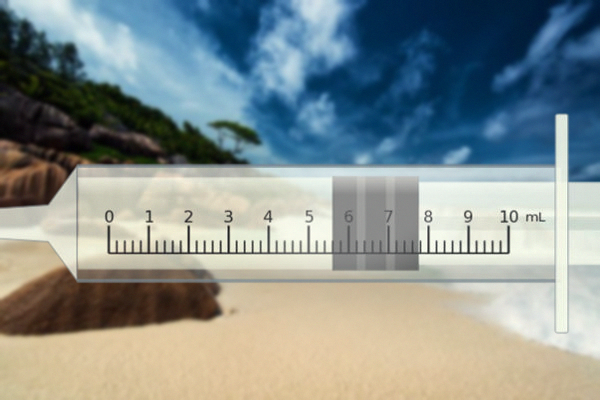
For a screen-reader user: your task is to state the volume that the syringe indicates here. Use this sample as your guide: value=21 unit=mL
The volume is value=5.6 unit=mL
